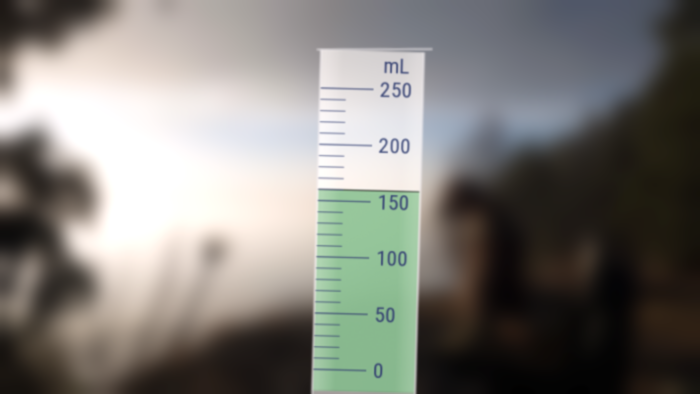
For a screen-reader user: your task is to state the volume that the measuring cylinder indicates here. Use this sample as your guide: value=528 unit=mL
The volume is value=160 unit=mL
